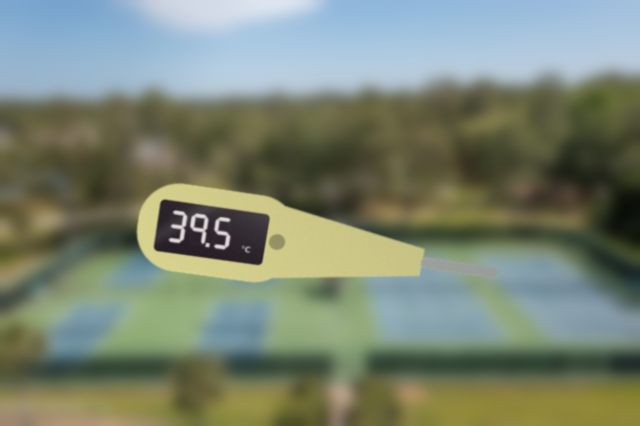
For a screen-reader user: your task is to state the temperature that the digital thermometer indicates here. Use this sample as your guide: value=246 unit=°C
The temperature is value=39.5 unit=°C
